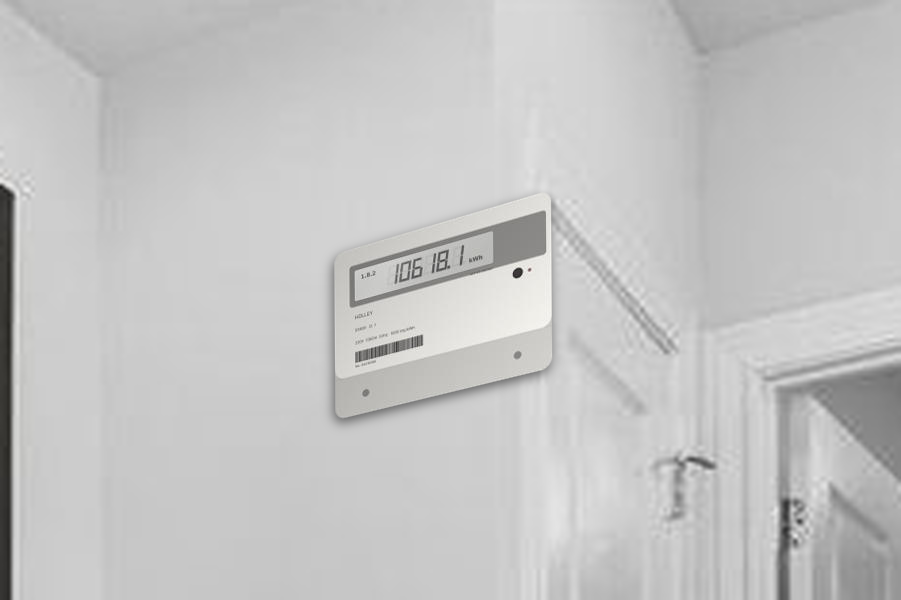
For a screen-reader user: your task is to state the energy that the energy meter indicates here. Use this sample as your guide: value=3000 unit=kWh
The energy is value=10618.1 unit=kWh
